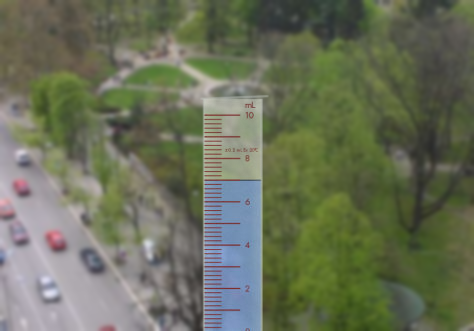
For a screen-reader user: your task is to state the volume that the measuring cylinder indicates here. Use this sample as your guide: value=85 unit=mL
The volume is value=7 unit=mL
